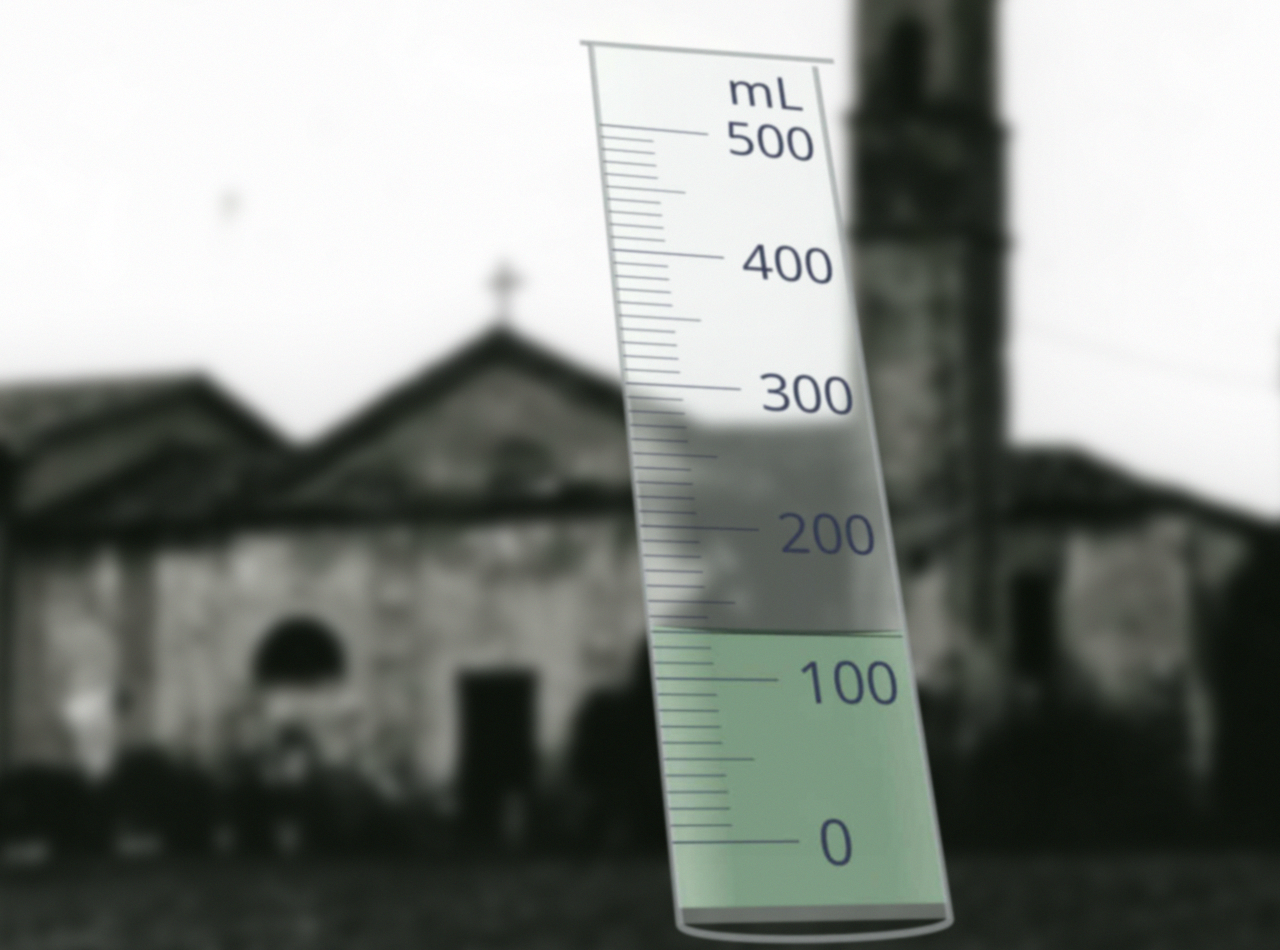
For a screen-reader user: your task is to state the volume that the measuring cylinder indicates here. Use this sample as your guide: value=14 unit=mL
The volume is value=130 unit=mL
